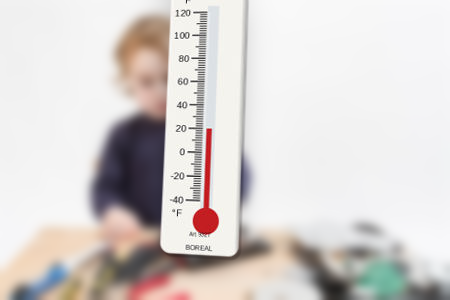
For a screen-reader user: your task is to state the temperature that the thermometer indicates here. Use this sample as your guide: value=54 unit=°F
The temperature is value=20 unit=°F
